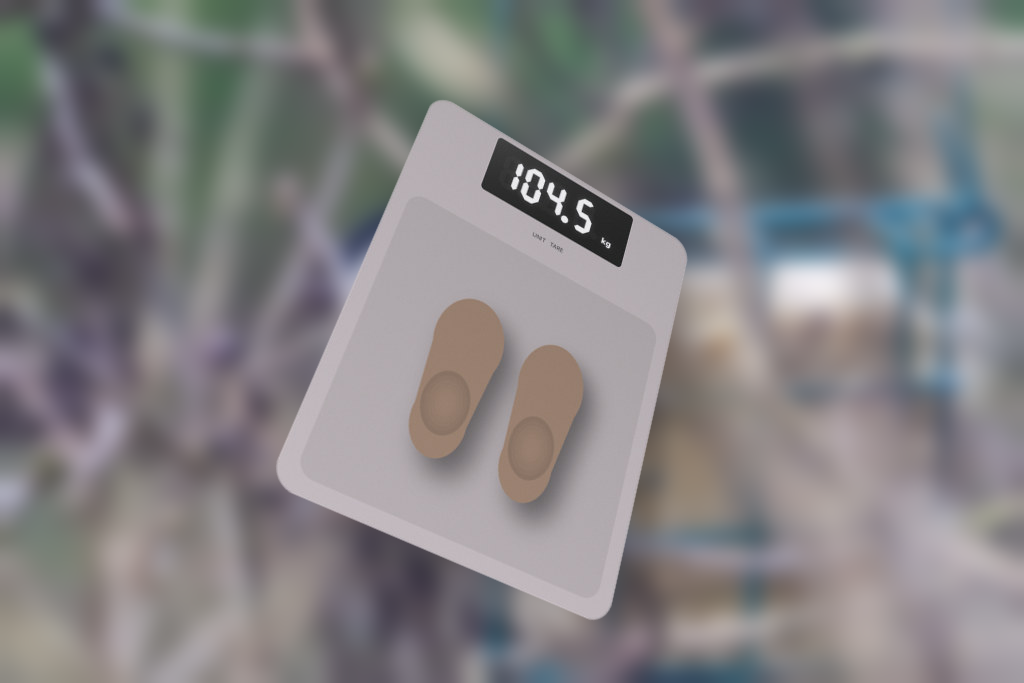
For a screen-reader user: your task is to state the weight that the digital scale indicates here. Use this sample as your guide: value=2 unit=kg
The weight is value=104.5 unit=kg
